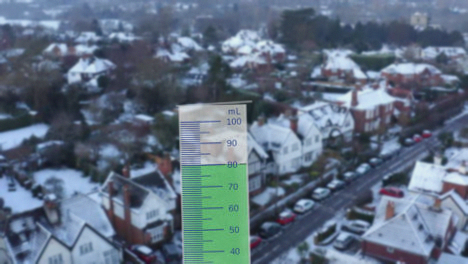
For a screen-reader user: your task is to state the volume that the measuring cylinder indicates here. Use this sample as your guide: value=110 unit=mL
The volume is value=80 unit=mL
